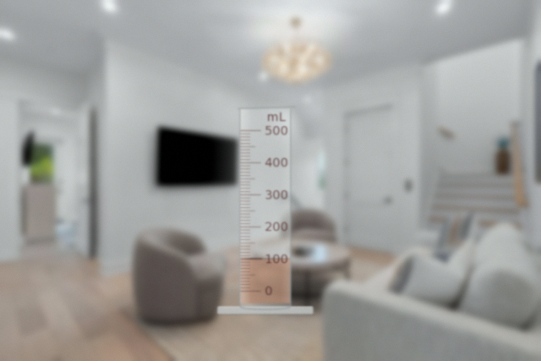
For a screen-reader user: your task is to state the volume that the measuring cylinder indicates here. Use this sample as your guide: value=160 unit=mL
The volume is value=100 unit=mL
